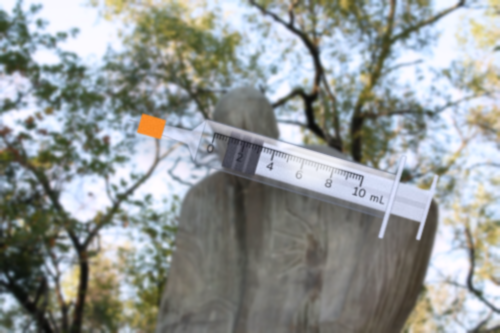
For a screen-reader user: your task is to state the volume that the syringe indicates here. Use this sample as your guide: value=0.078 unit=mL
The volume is value=1 unit=mL
